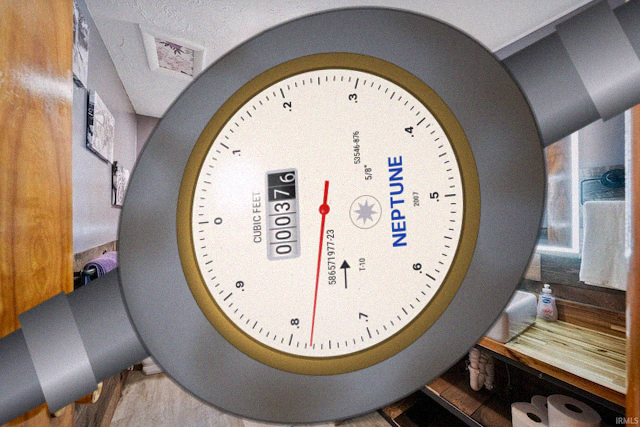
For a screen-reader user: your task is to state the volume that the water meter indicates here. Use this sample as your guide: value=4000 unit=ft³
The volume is value=375.77 unit=ft³
